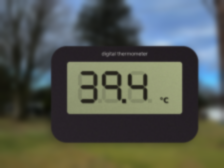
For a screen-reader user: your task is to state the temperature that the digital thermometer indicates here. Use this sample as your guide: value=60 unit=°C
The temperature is value=39.4 unit=°C
